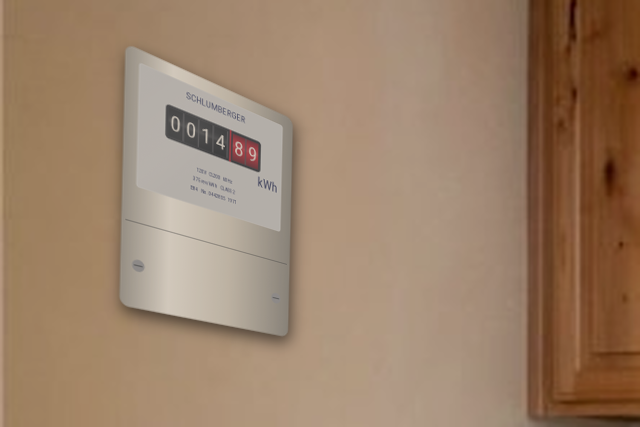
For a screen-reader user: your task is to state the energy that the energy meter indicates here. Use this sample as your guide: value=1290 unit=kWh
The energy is value=14.89 unit=kWh
